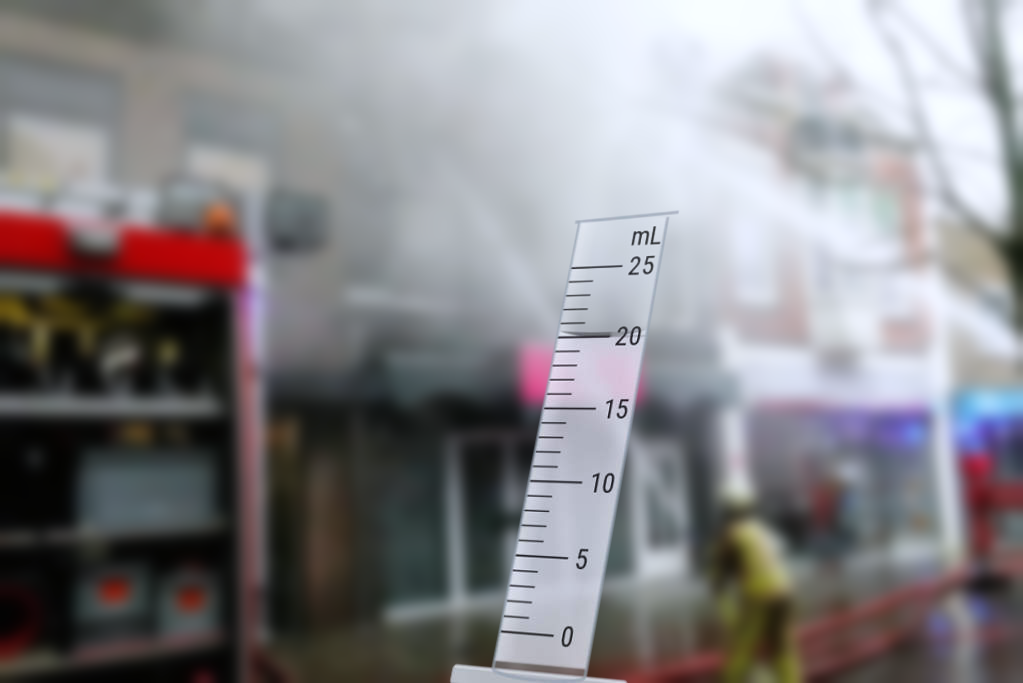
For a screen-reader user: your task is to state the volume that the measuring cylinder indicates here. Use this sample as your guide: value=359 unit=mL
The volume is value=20 unit=mL
